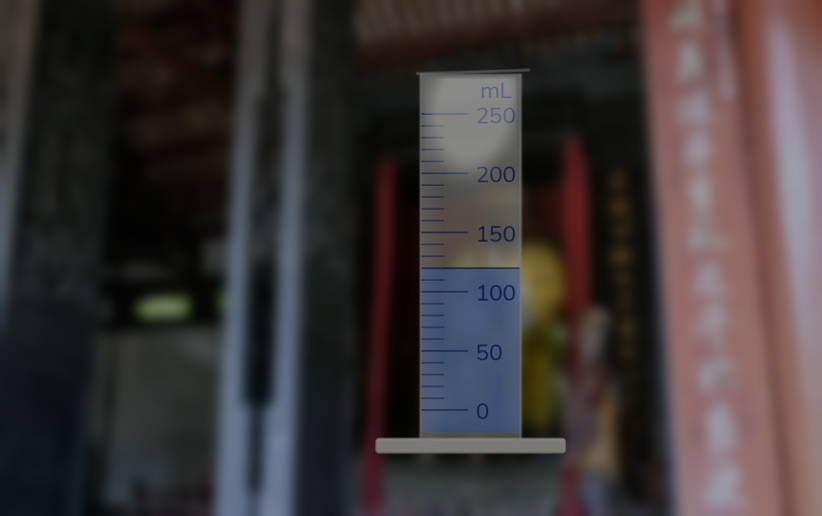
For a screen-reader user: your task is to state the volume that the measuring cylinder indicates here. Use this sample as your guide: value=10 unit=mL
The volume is value=120 unit=mL
